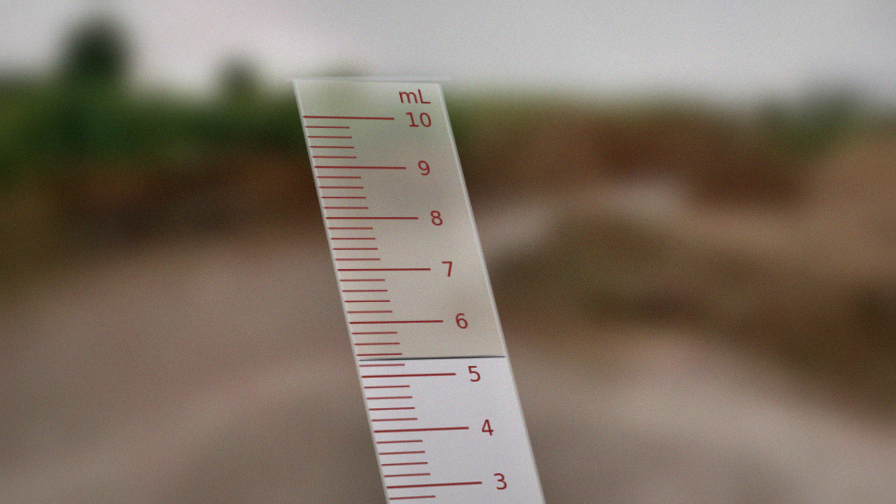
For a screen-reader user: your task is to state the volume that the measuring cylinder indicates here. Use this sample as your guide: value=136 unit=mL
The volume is value=5.3 unit=mL
